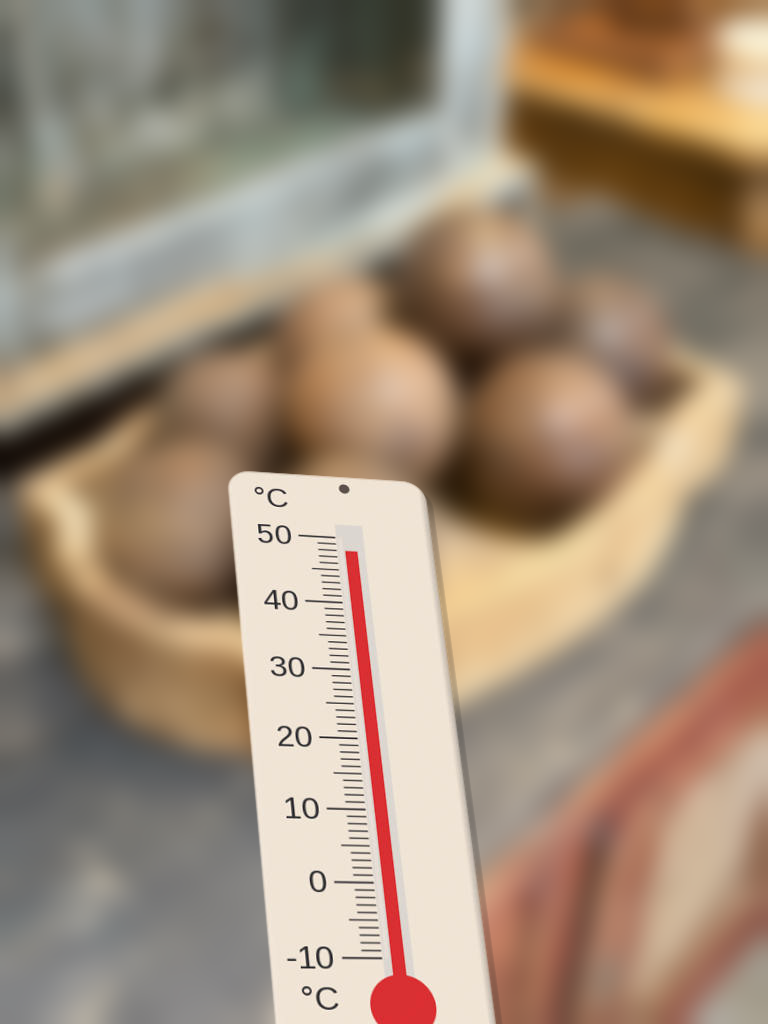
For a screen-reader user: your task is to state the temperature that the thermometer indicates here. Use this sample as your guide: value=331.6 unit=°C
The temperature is value=48 unit=°C
